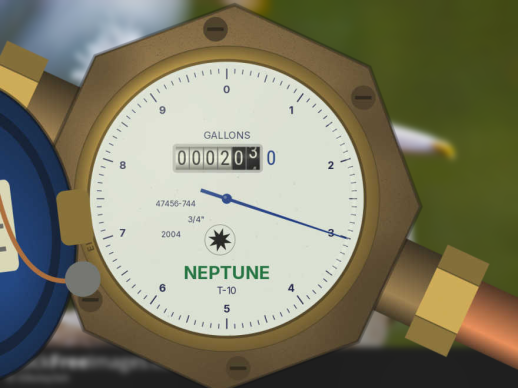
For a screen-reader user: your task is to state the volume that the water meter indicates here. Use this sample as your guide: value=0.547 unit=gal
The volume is value=2033.0 unit=gal
